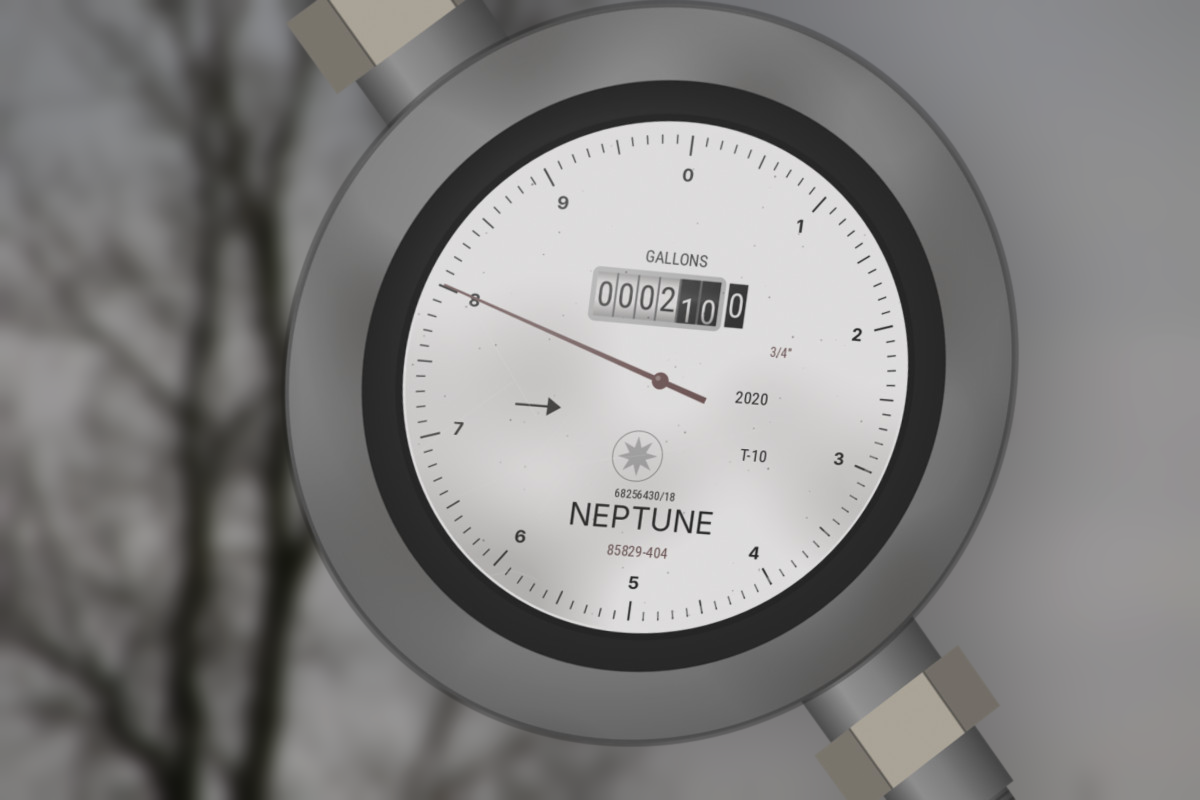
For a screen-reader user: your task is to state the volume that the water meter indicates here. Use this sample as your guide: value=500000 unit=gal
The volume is value=2098.0 unit=gal
